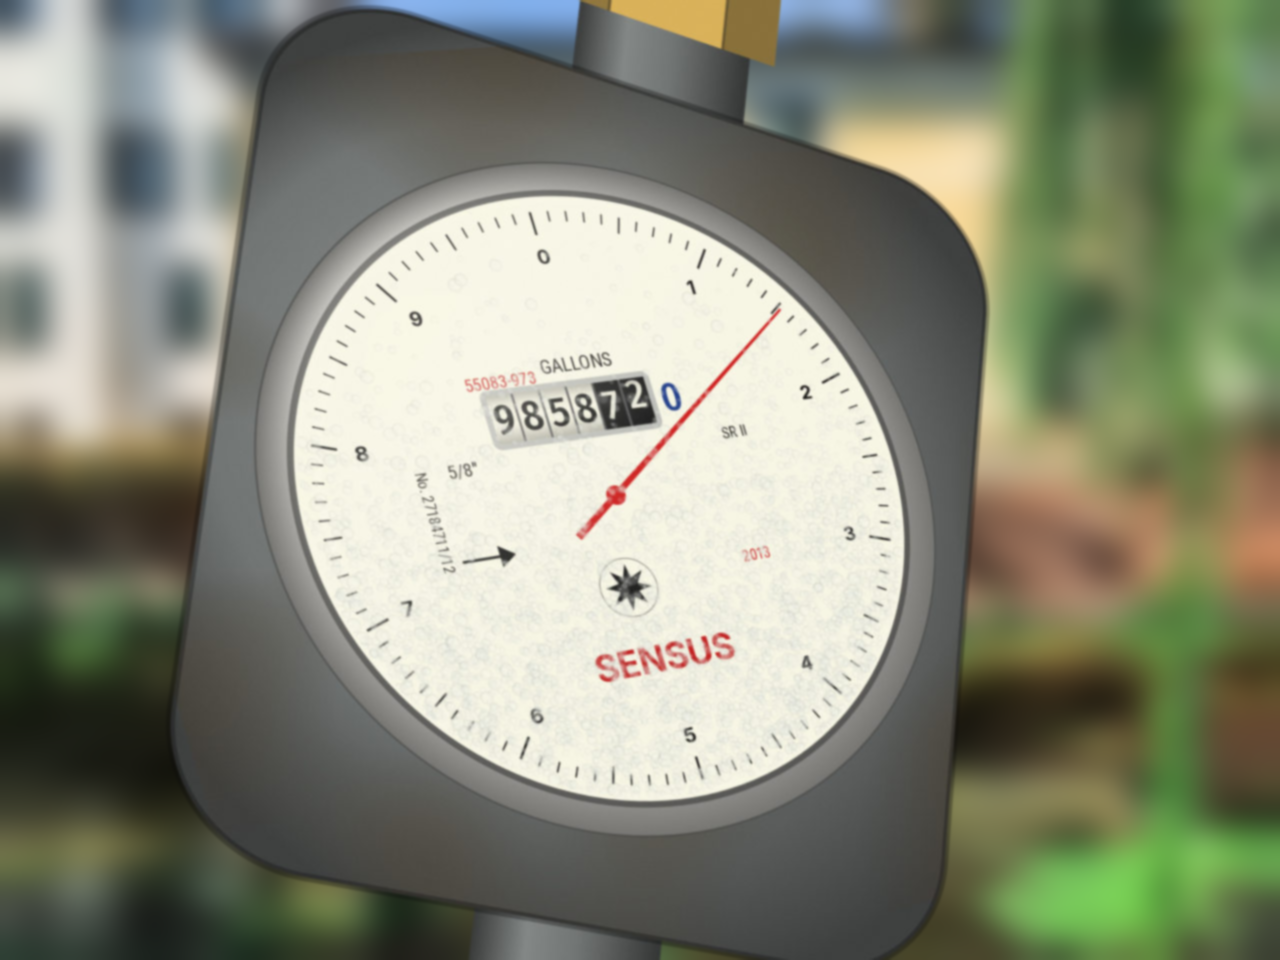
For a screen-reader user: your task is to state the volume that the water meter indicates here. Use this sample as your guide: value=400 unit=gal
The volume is value=9858721.5 unit=gal
